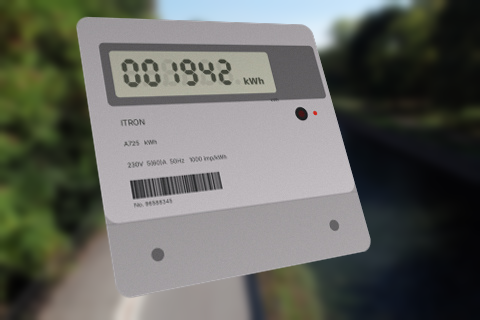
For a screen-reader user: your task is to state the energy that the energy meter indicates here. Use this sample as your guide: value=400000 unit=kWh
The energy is value=1942 unit=kWh
